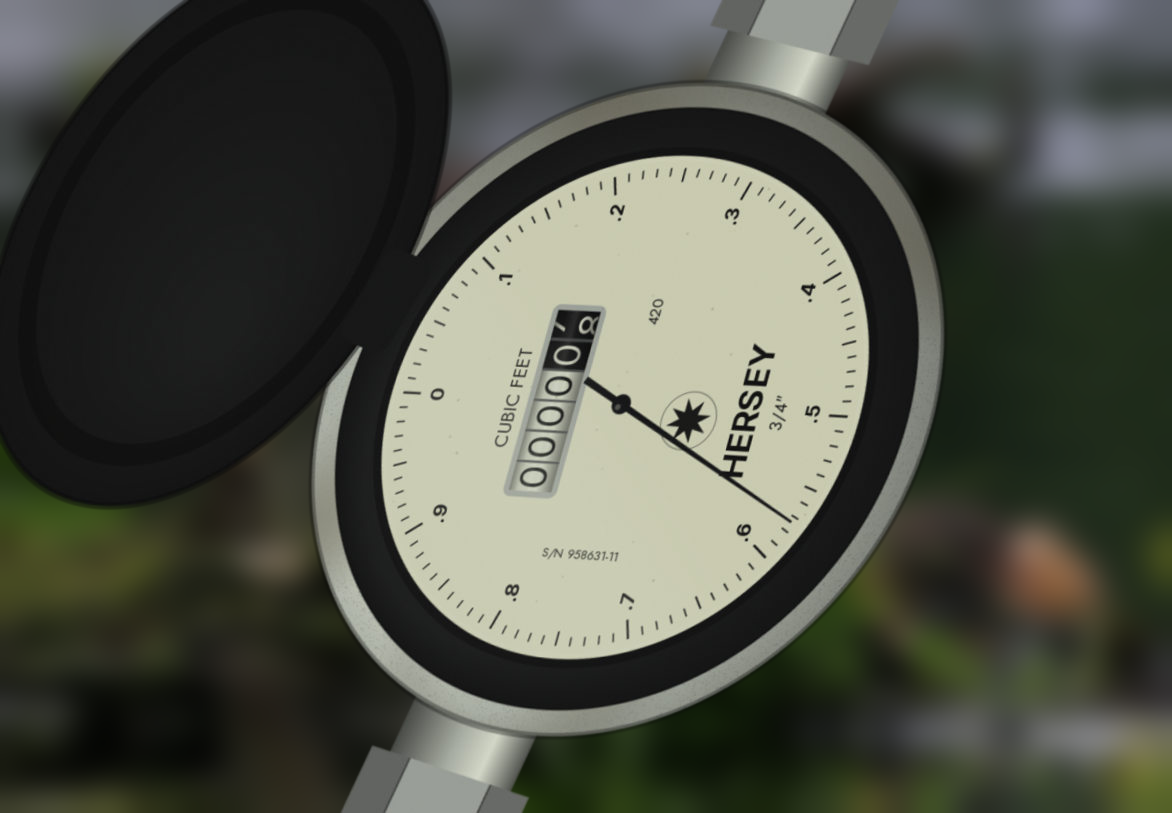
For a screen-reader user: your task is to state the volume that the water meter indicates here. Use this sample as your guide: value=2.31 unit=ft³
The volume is value=7.57 unit=ft³
